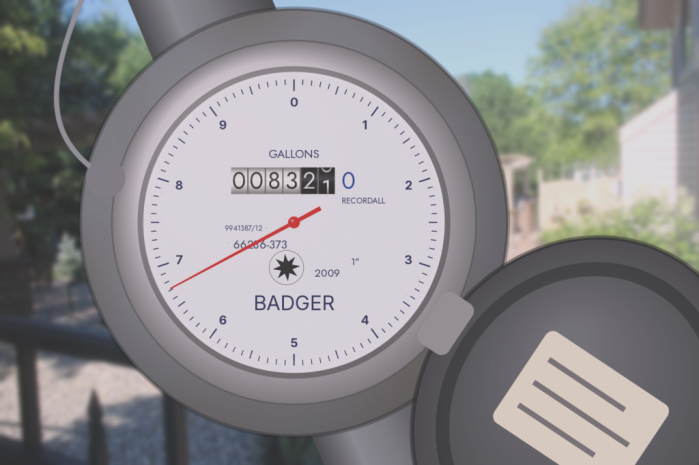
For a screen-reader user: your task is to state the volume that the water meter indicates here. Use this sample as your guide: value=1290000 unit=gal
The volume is value=83206.7 unit=gal
